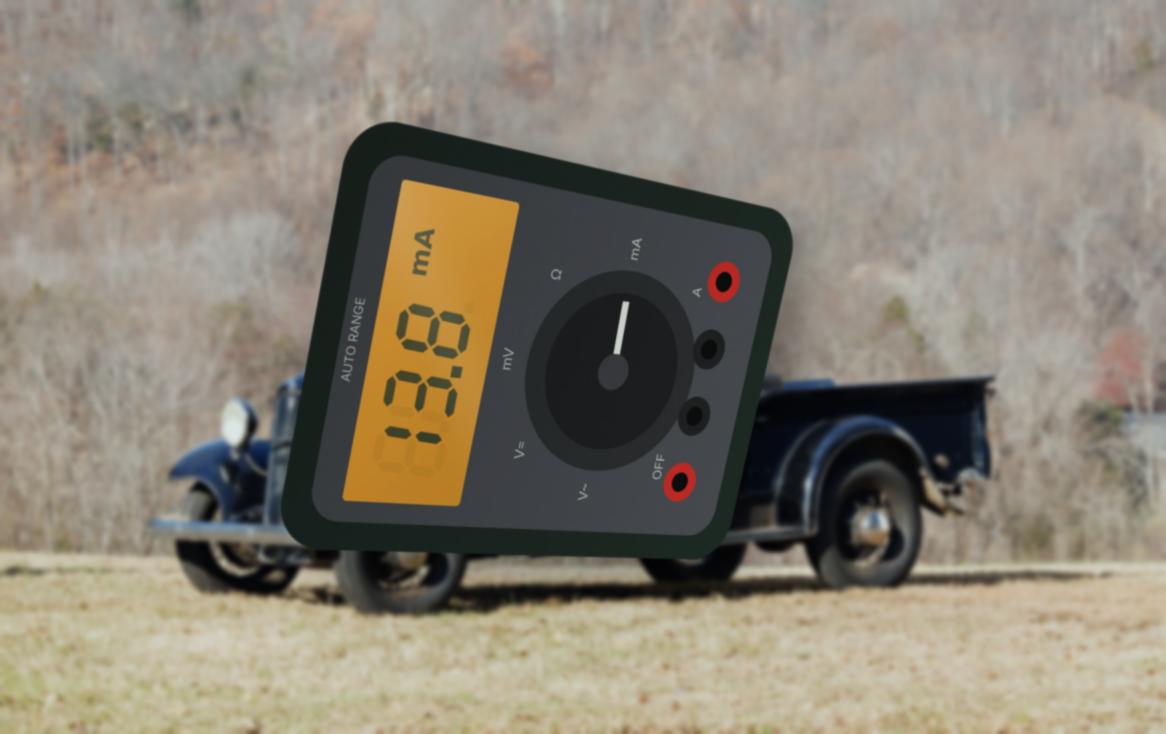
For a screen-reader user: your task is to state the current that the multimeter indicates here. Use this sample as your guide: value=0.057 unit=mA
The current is value=13.8 unit=mA
